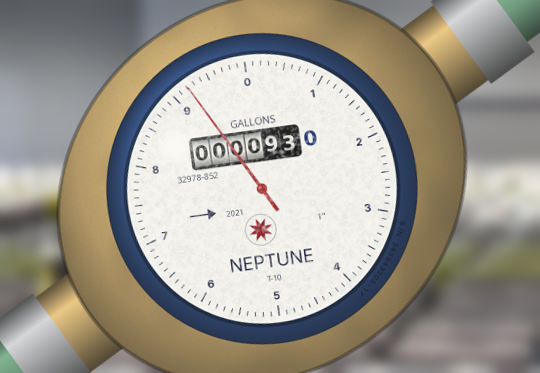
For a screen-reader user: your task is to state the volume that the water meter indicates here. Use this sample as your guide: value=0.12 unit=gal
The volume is value=929.2 unit=gal
